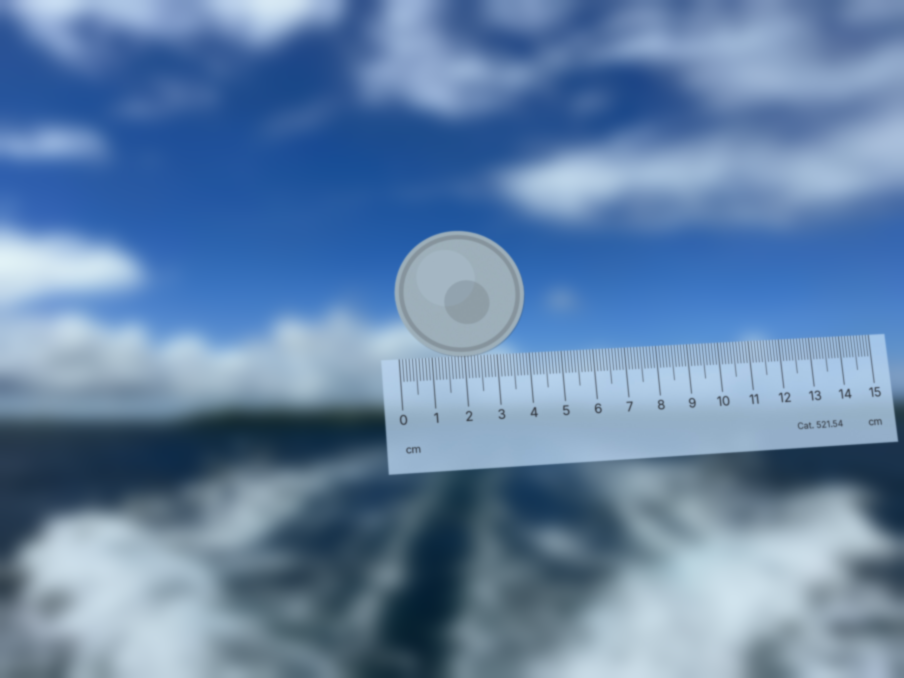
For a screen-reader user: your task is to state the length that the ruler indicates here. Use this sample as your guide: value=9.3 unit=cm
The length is value=4 unit=cm
